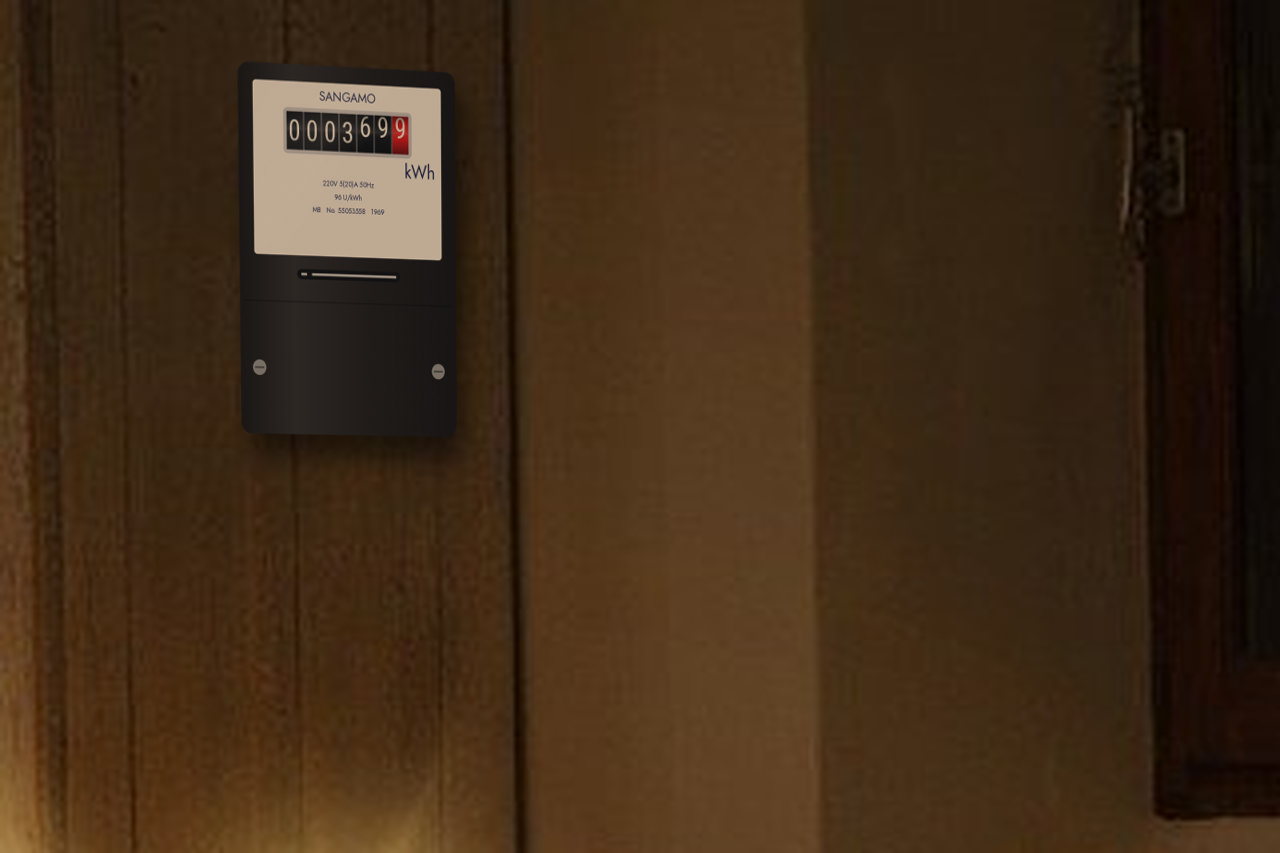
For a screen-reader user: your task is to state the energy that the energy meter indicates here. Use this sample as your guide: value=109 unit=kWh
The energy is value=369.9 unit=kWh
